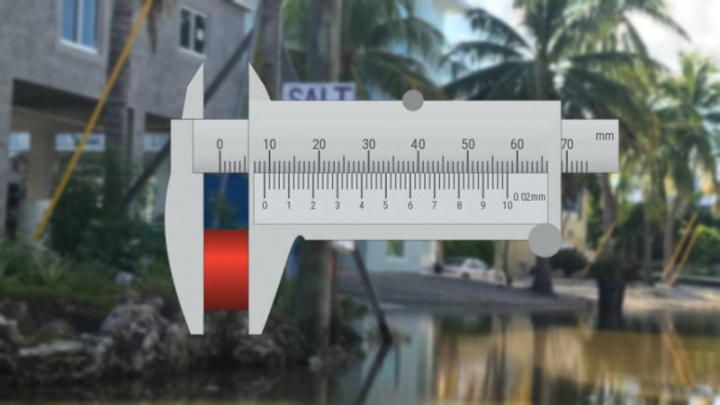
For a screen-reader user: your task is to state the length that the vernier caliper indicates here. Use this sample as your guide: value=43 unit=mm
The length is value=9.0 unit=mm
